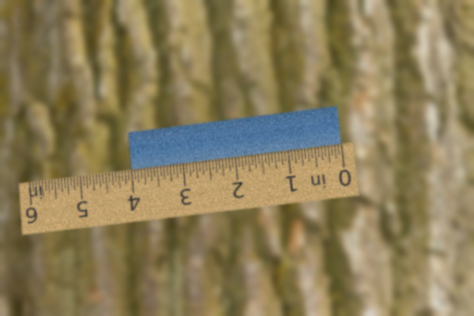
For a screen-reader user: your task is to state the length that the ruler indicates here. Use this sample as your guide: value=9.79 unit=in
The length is value=4 unit=in
